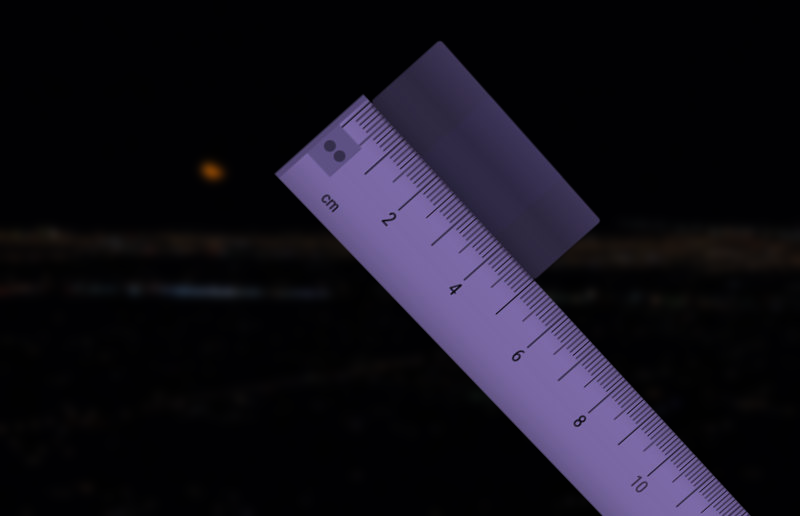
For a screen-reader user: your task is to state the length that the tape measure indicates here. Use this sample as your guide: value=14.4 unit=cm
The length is value=5 unit=cm
